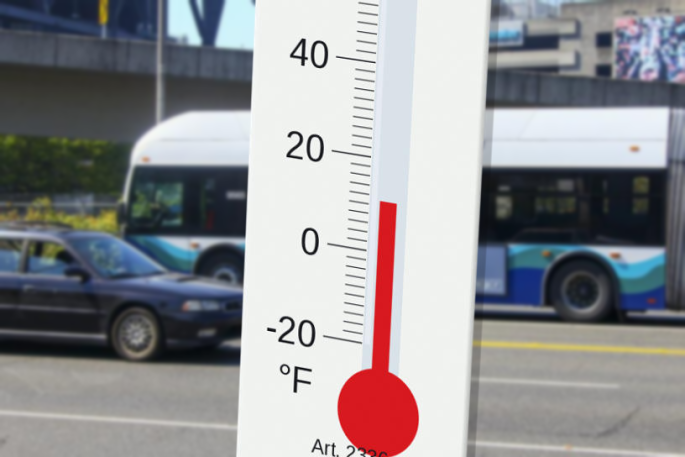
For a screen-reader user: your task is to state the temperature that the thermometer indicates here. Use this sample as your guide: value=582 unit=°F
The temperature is value=11 unit=°F
